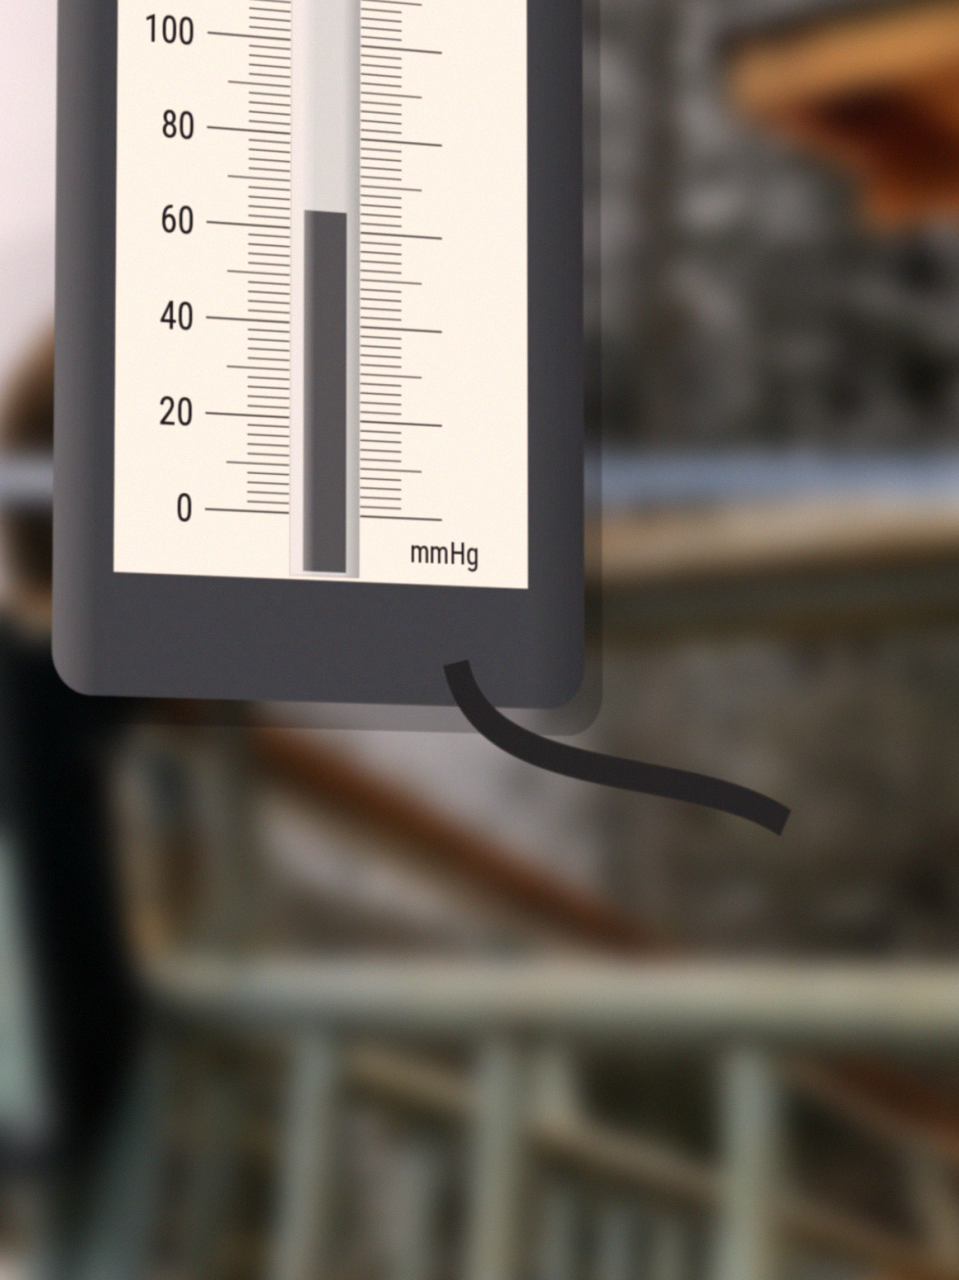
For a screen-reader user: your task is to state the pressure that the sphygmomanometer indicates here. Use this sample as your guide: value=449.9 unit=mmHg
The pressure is value=64 unit=mmHg
